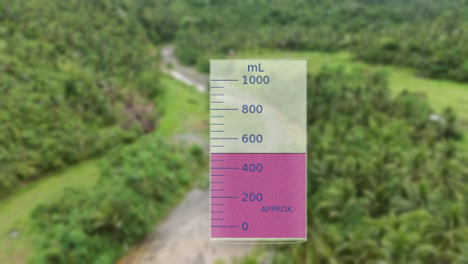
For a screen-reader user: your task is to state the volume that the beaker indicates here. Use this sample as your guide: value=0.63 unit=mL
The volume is value=500 unit=mL
